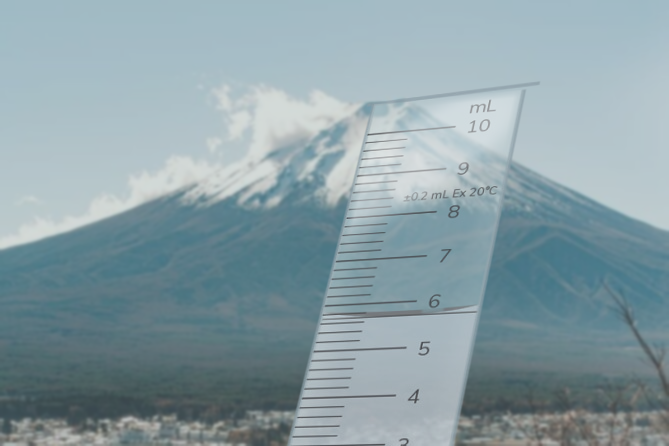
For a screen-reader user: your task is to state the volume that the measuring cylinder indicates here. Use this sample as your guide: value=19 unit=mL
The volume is value=5.7 unit=mL
